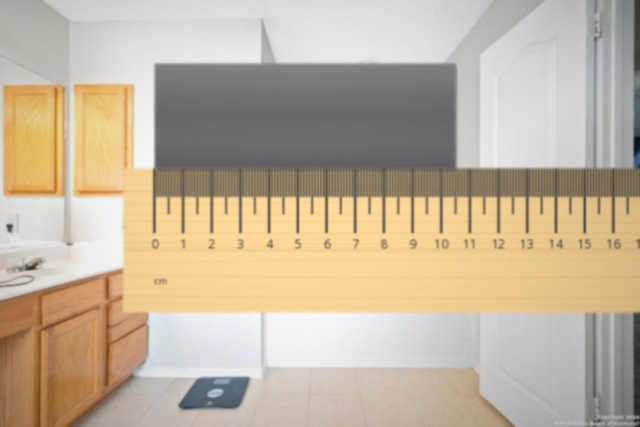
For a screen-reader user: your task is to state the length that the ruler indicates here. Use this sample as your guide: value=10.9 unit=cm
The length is value=10.5 unit=cm
